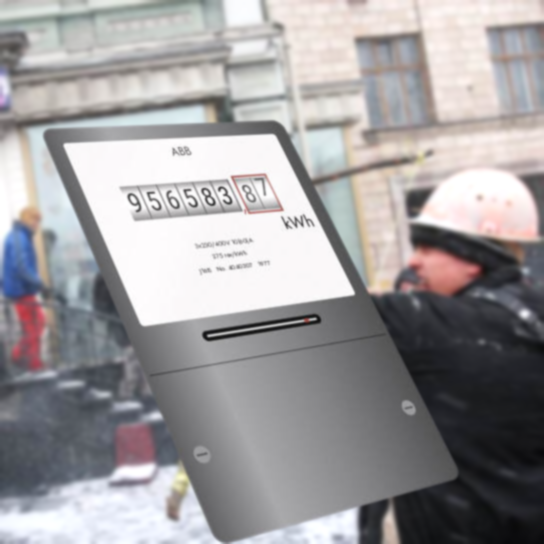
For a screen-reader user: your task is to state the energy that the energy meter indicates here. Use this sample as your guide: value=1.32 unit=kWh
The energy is value=956583.87 unit=kWh
